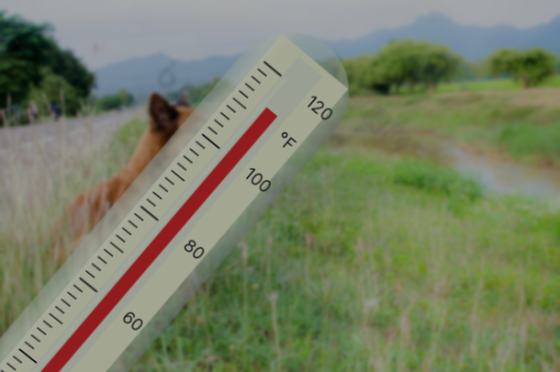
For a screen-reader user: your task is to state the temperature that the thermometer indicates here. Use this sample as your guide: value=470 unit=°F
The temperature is value=113 unit=°F
